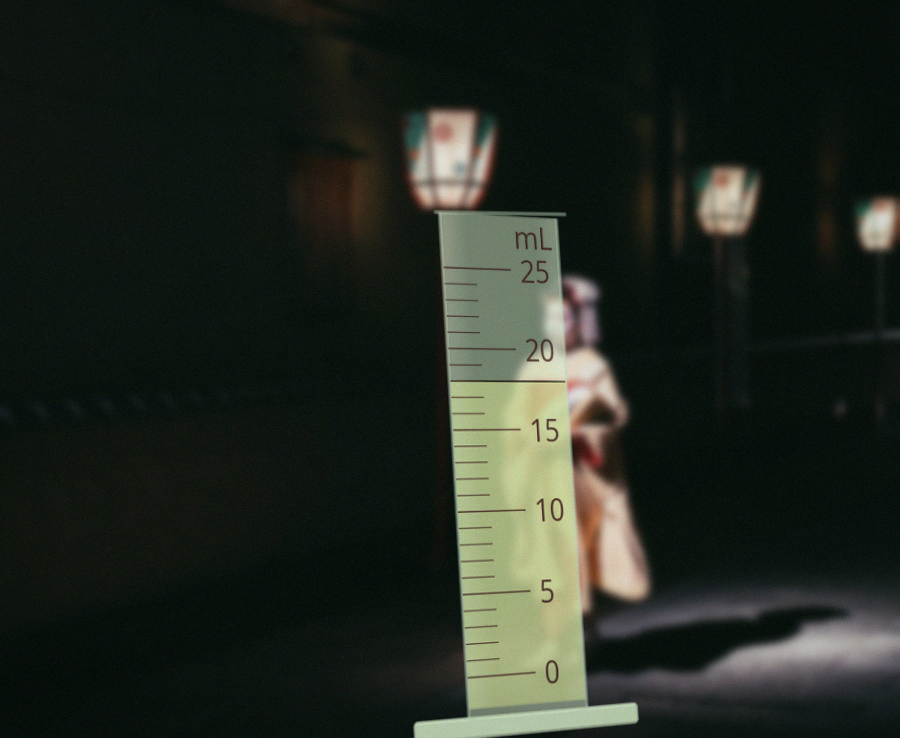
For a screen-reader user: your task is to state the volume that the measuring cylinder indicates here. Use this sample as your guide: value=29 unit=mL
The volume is value=18 unit=mL
